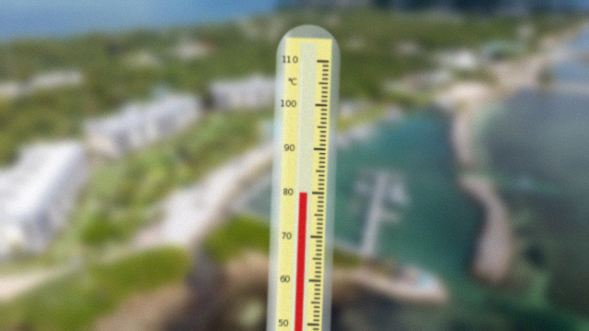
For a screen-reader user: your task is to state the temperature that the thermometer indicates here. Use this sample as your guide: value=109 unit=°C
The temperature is value=80 unit=°C
